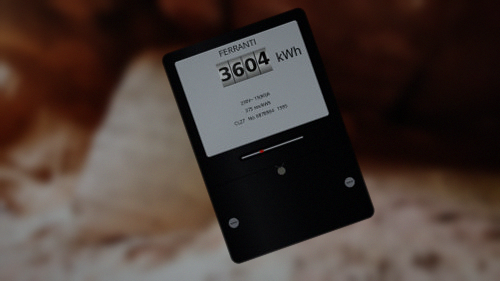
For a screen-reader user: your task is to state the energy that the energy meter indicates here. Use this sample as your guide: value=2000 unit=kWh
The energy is value=3604 unit=kWh
